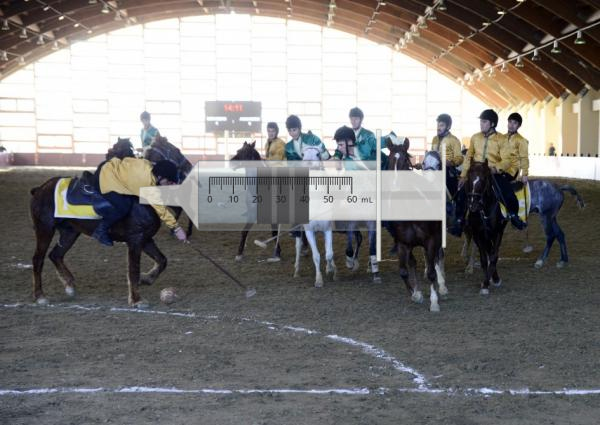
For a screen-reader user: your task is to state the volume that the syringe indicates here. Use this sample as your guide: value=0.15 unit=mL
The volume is value=20 unit=mL
